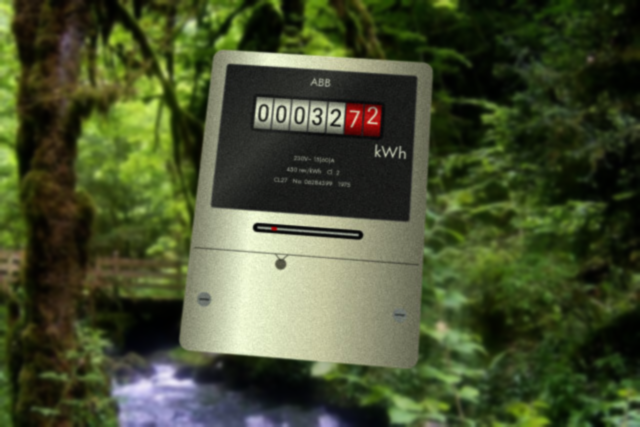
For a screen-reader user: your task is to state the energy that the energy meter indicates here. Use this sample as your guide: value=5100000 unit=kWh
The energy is value=32.72 unit=kWh
